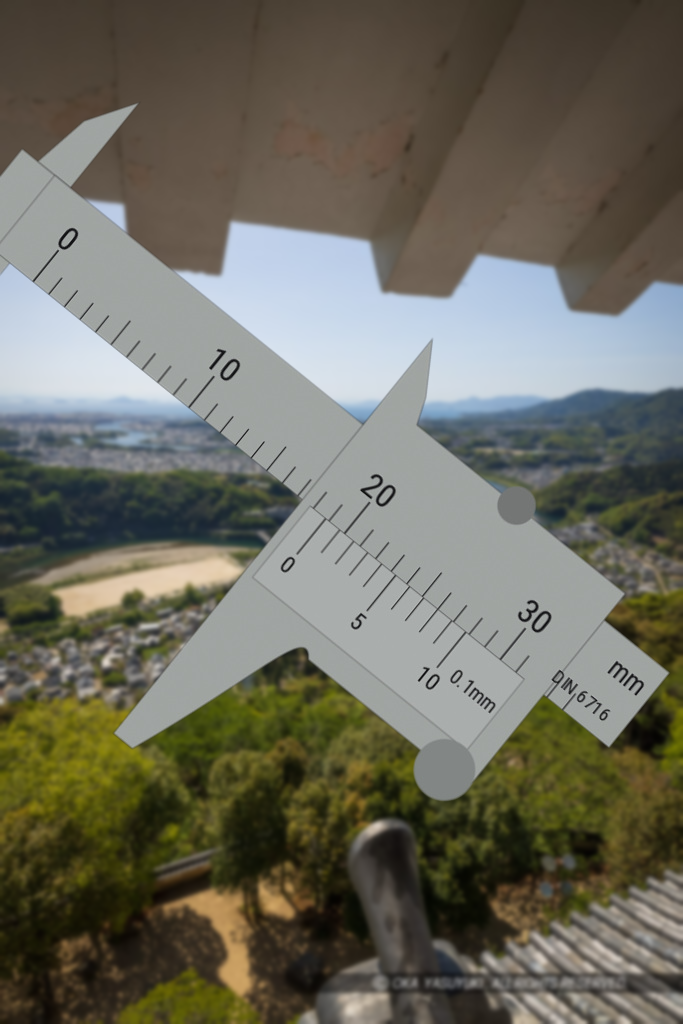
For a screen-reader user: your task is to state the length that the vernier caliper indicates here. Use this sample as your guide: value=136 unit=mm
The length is value=18.8 unit=mm
